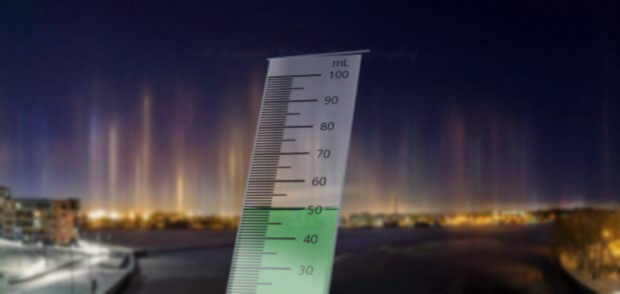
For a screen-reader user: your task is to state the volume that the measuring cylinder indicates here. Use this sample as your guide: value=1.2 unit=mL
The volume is value=50 unit=mL
